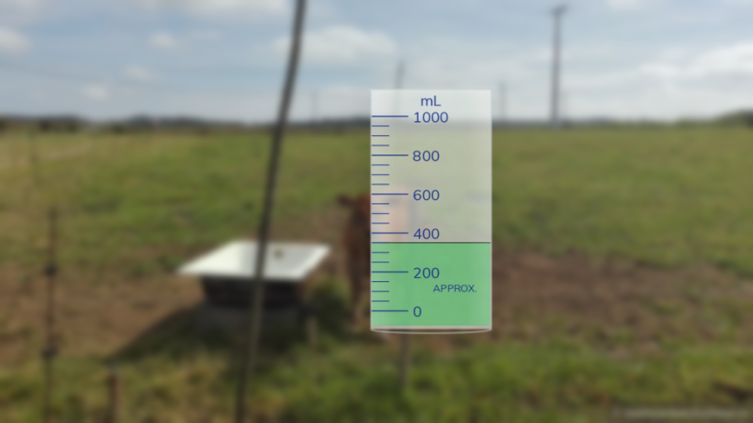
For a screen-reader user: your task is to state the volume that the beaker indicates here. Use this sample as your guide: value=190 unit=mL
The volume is value=350 unit=mL
